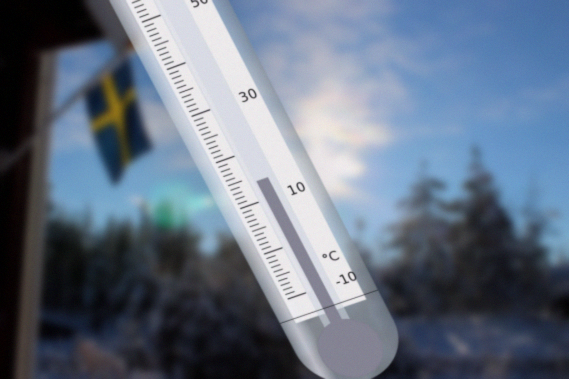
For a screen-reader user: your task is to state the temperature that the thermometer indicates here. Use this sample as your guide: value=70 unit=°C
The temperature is value=14 unit=°C
